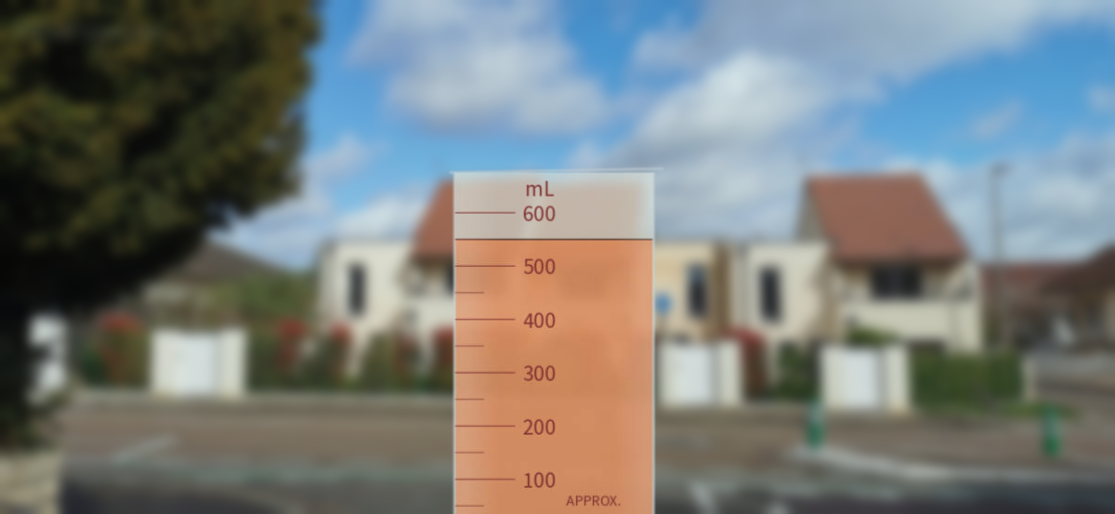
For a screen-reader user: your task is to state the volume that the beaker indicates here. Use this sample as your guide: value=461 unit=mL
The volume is value=550 unit=mL
